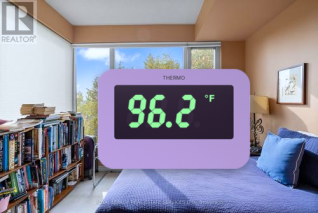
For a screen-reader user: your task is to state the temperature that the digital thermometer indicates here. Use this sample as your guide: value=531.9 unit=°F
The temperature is value=96.2 unit=°F
